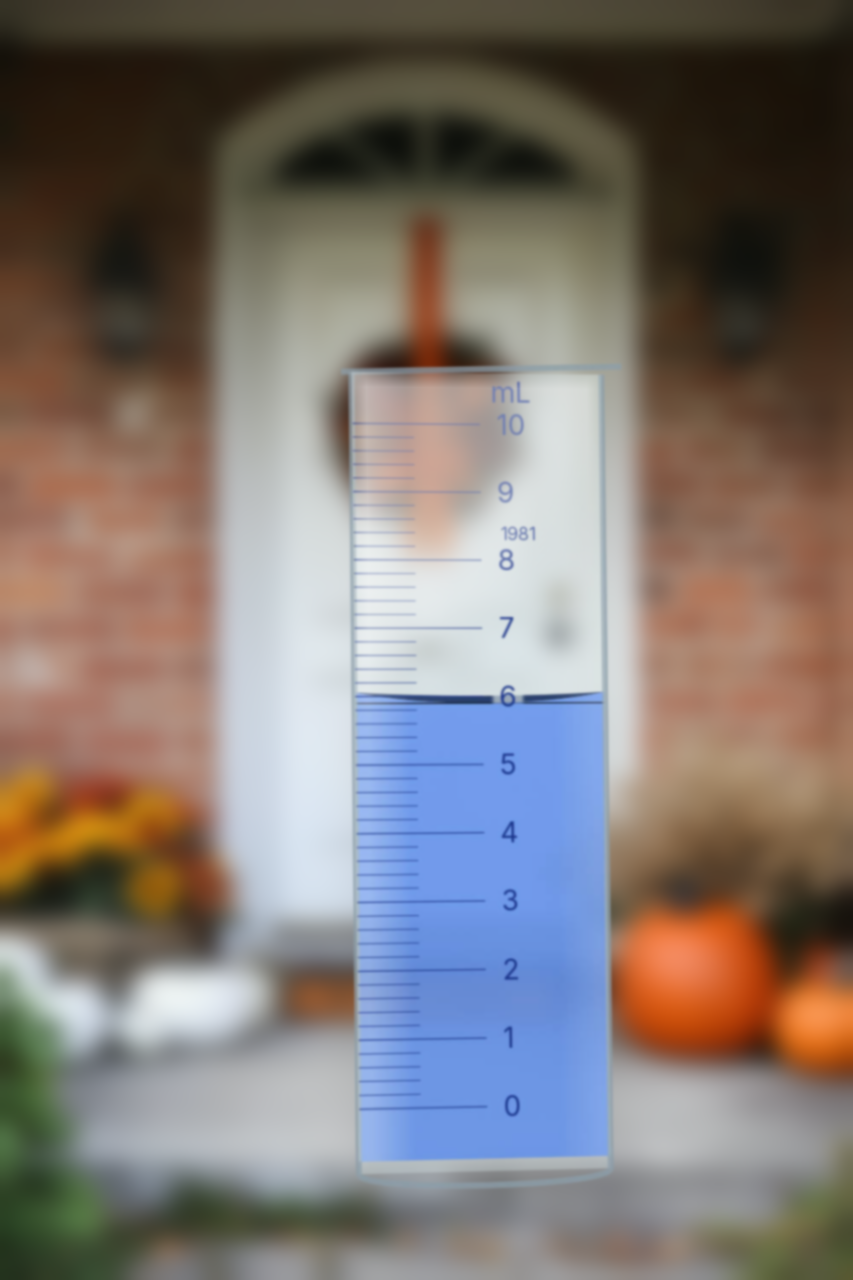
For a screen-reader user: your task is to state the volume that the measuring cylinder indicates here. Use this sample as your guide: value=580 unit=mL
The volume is value=5.9 unit=mL
